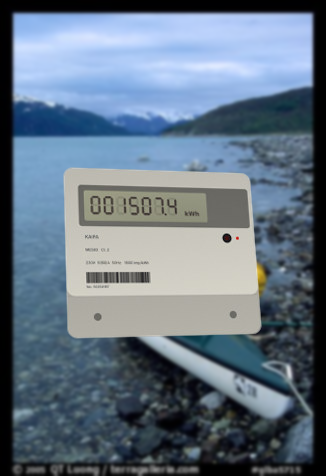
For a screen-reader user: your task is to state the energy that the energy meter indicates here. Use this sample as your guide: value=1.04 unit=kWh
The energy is value=1507.4 unit=kWh
